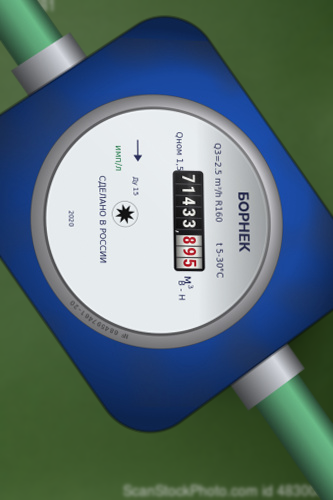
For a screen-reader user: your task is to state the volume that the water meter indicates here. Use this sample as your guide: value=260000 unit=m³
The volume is value=71433.895 unit=m³
